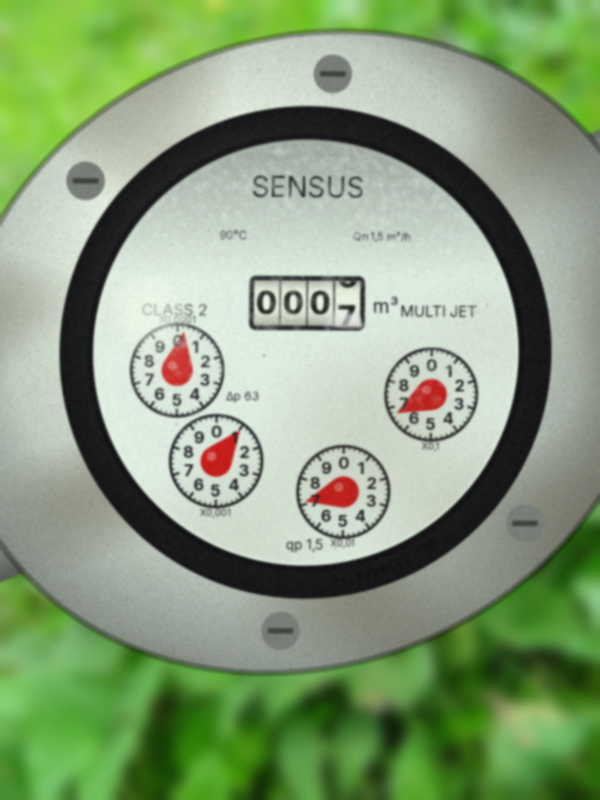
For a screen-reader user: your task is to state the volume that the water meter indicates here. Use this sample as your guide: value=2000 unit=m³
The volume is value=6.6710 unit=m³
